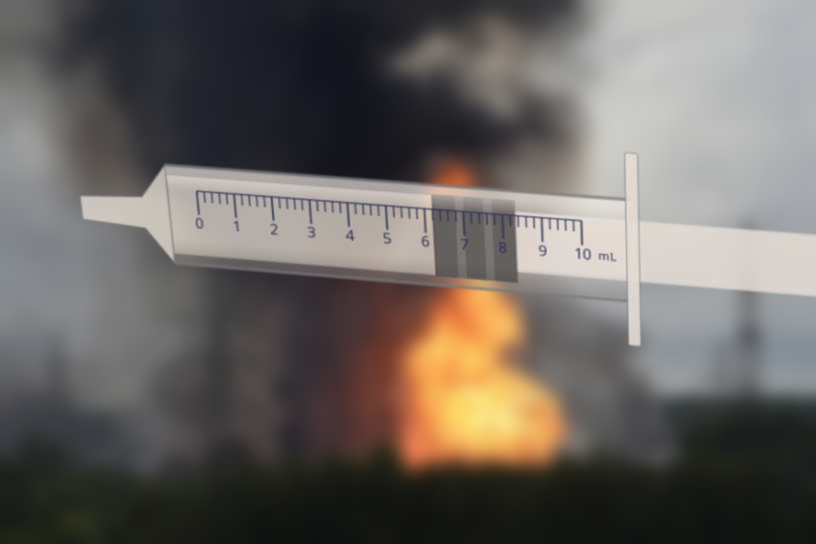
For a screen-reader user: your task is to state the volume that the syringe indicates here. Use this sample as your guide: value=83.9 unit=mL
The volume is value=6.2 unit=mL
